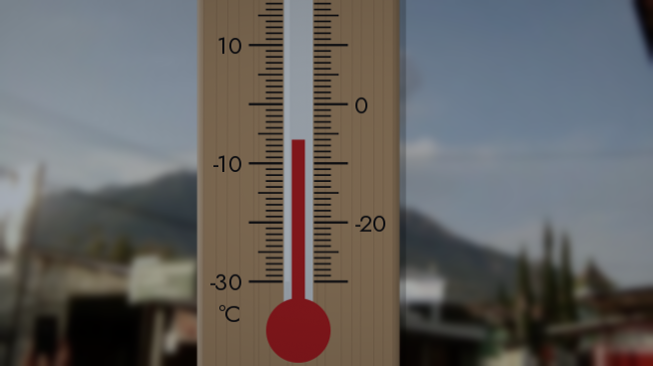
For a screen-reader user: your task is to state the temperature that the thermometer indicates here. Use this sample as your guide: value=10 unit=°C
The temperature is value=-6 unit=°C
